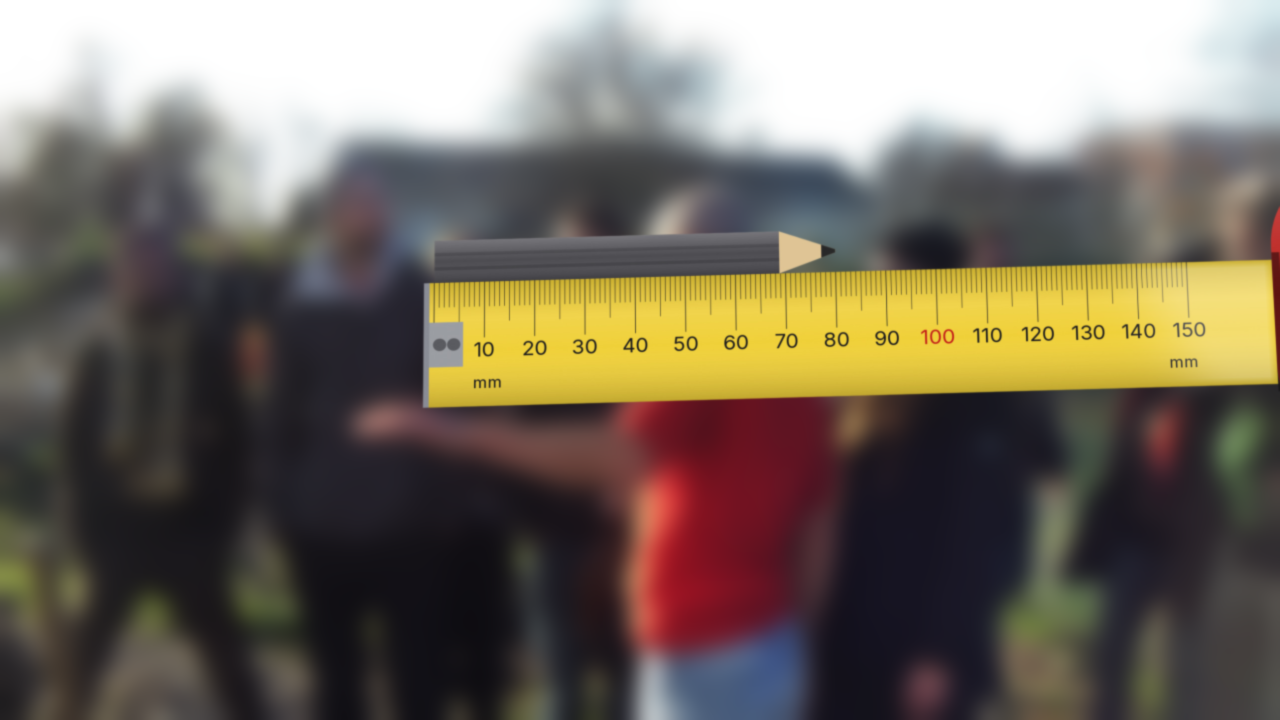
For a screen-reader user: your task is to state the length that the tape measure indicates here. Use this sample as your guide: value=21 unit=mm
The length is value=80 unit=mm
